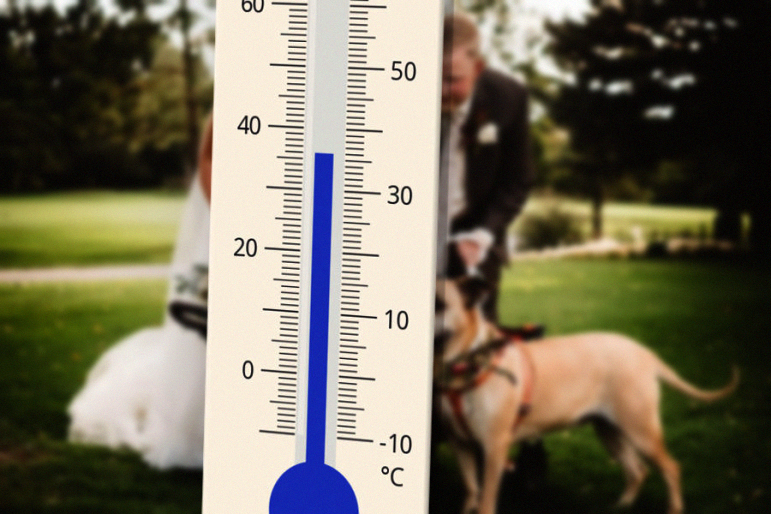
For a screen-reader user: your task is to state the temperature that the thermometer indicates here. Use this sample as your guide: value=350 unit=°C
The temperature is value=36 unit=°C
